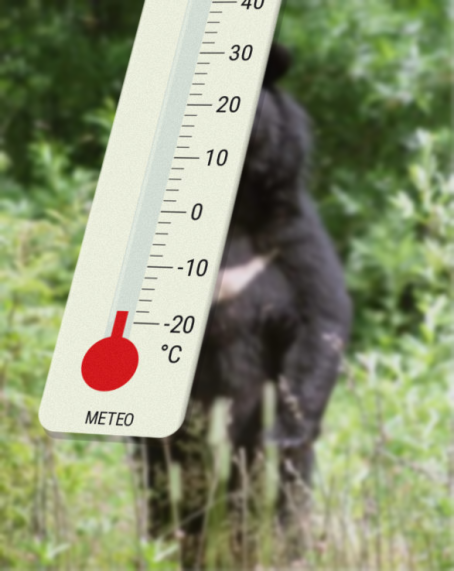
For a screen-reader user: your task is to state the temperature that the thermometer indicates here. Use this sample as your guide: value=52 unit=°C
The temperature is value=-18 unit=°C
